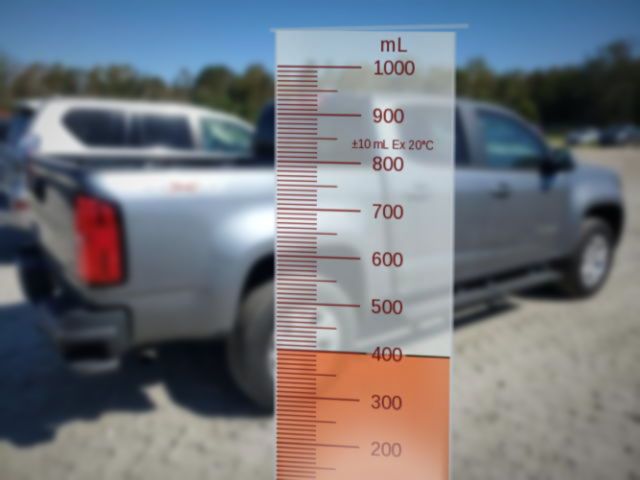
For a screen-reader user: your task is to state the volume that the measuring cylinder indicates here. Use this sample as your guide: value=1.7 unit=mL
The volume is value=400 unit=mL
